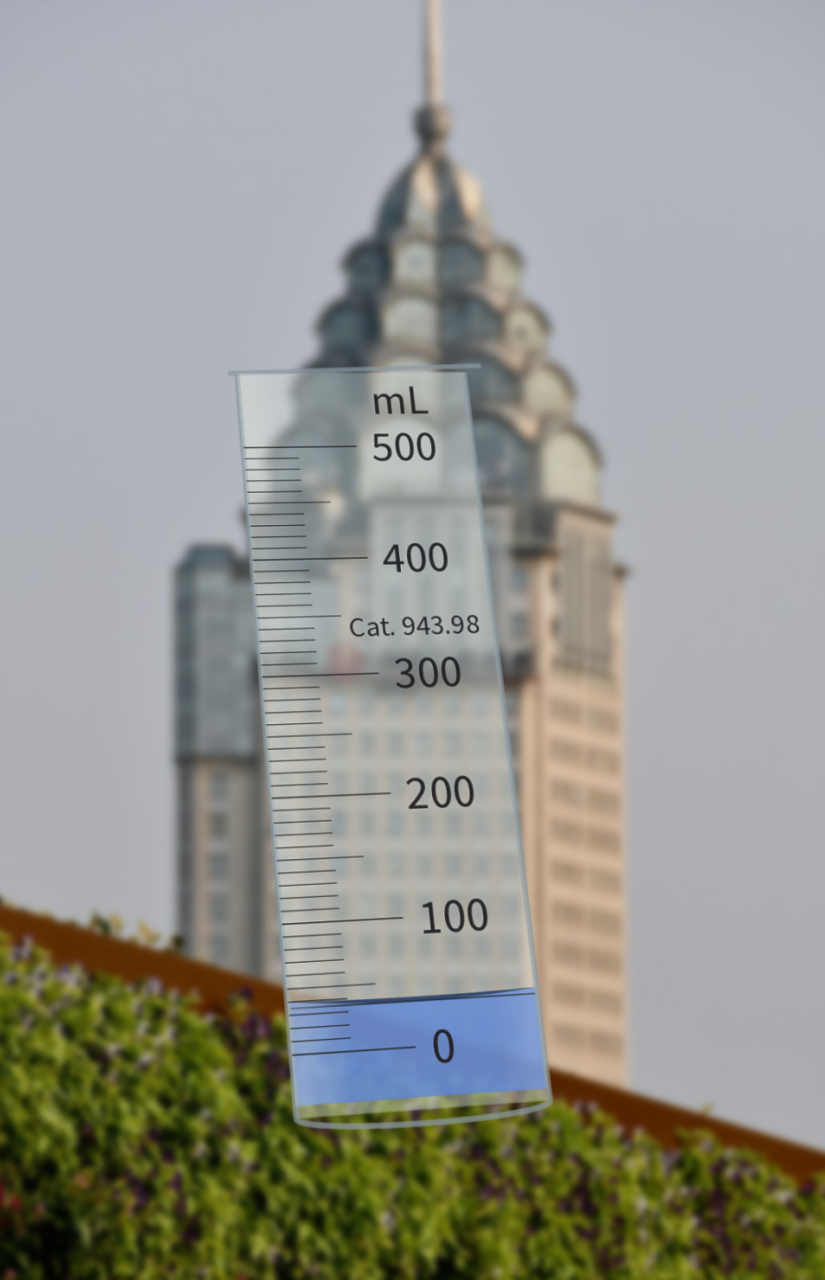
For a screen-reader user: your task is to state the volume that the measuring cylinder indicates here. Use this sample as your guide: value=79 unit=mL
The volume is value=35 unit=mL
